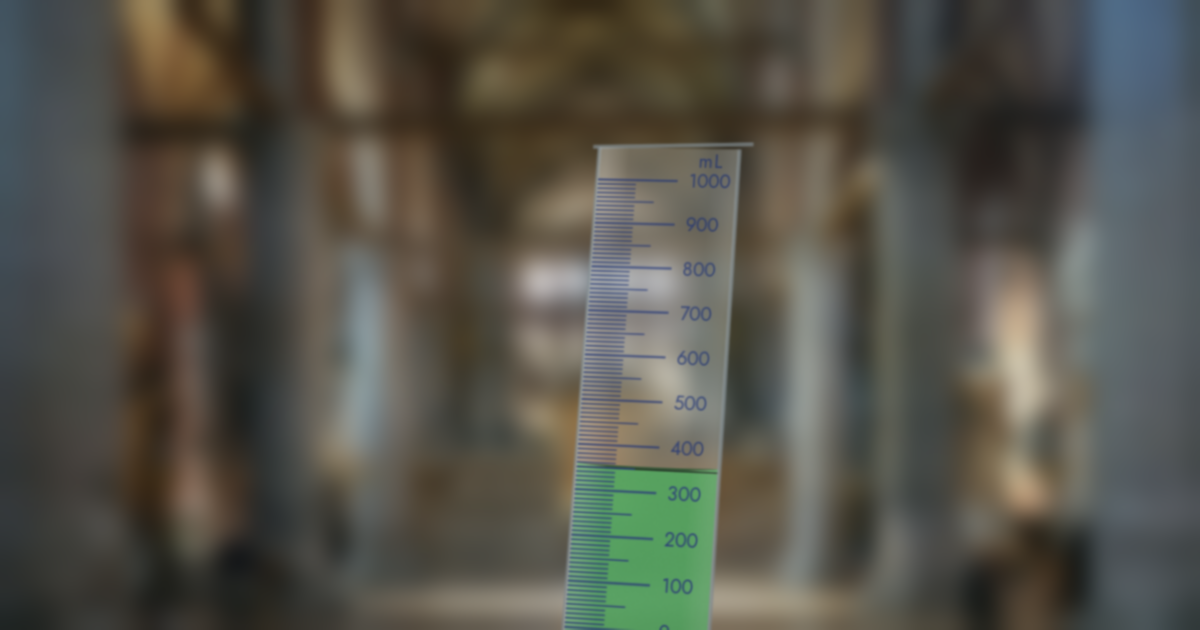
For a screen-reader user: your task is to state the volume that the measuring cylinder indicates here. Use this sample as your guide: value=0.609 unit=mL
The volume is value=350 unit=mL
